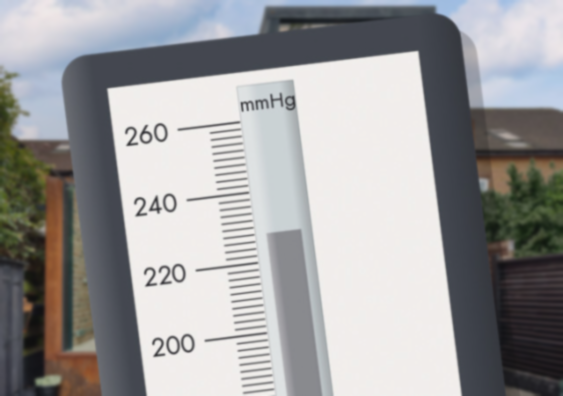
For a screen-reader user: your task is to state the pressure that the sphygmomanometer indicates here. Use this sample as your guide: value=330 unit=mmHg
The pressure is value=228 unit=mmHg
